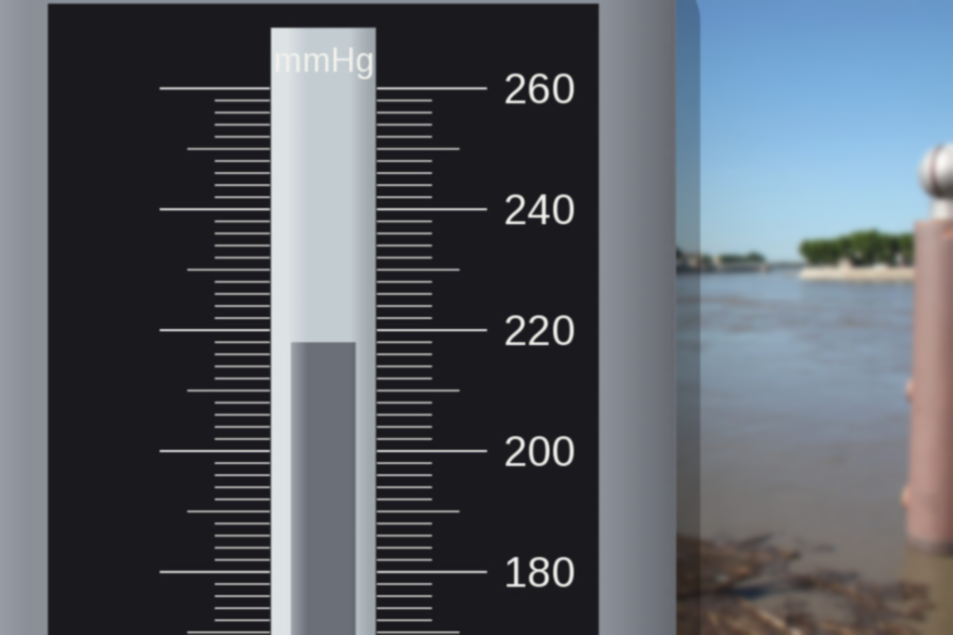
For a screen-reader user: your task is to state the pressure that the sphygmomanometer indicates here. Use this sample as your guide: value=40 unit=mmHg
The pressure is value=218 unit=mmHg
